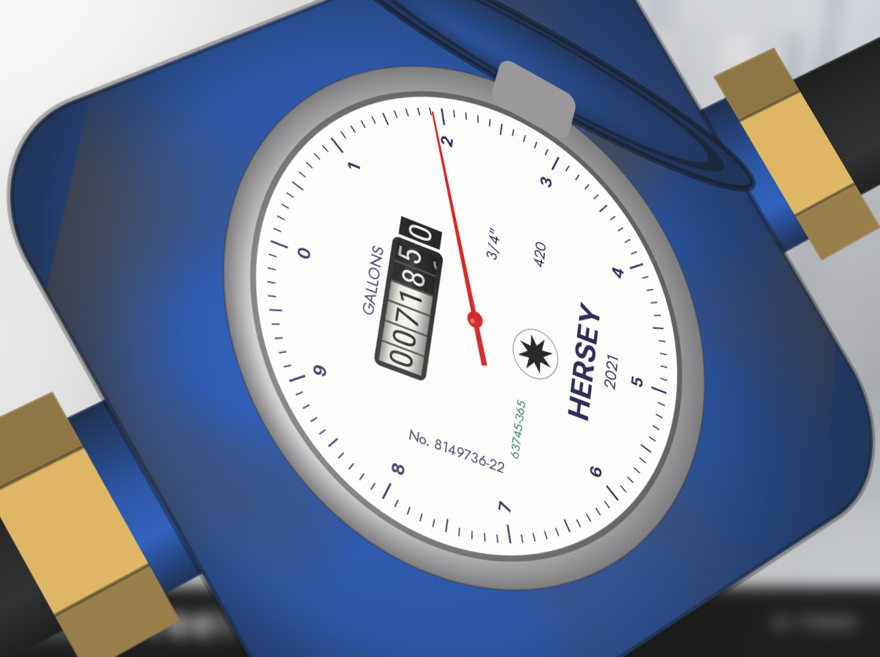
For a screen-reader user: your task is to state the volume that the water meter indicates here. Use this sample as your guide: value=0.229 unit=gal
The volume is value=71851.9 unit=gal
